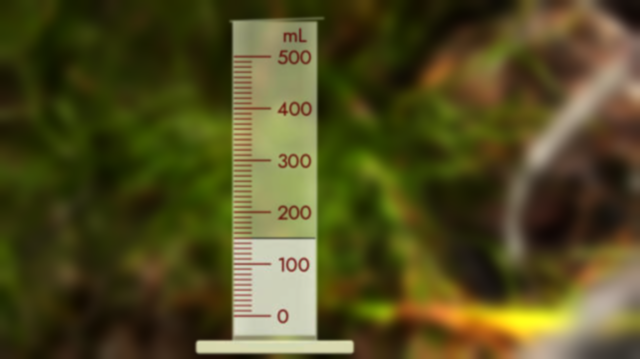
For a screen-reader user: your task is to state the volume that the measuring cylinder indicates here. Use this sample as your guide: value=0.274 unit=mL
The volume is value=150 unit=mL
